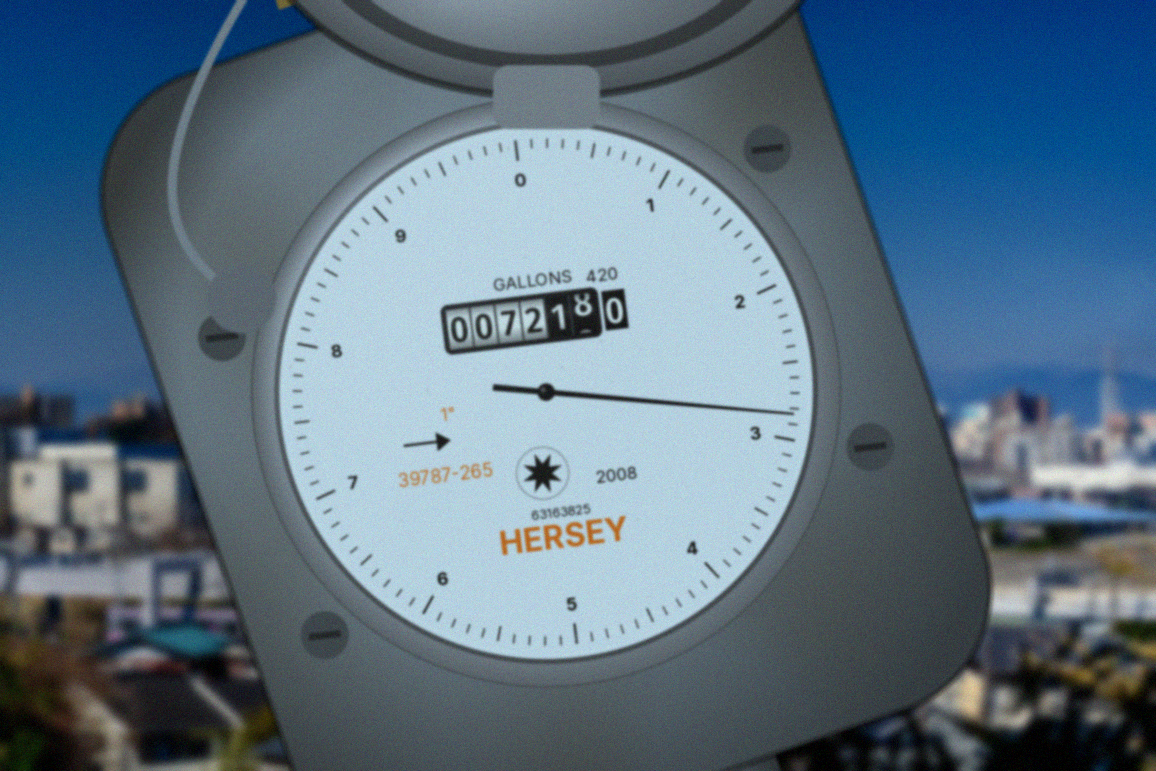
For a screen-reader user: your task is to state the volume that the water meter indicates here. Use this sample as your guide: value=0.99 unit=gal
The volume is value=72182.8 unit=gal
